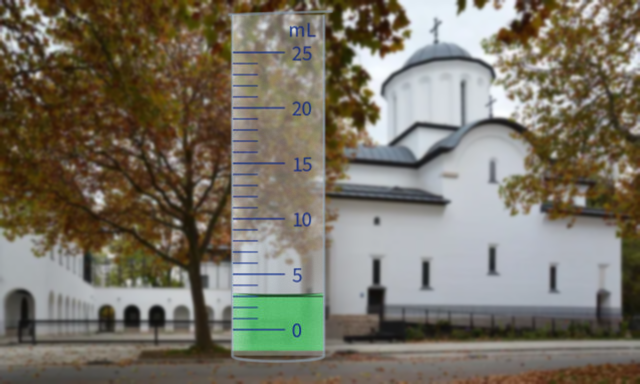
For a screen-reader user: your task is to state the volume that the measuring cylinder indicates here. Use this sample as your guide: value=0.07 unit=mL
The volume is value=3 unit=mL
